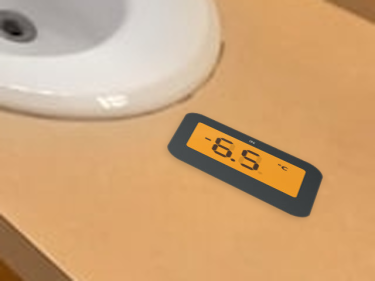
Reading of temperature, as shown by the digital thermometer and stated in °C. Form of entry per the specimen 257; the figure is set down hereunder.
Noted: -6.5
